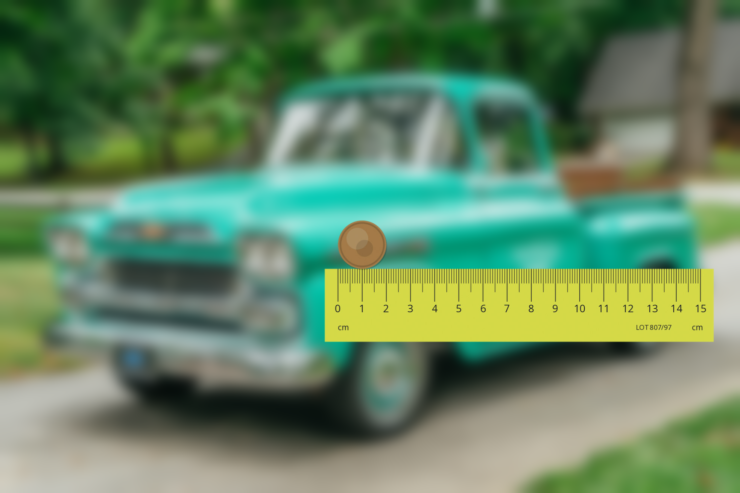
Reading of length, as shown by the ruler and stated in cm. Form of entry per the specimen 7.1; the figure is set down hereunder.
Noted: 2
